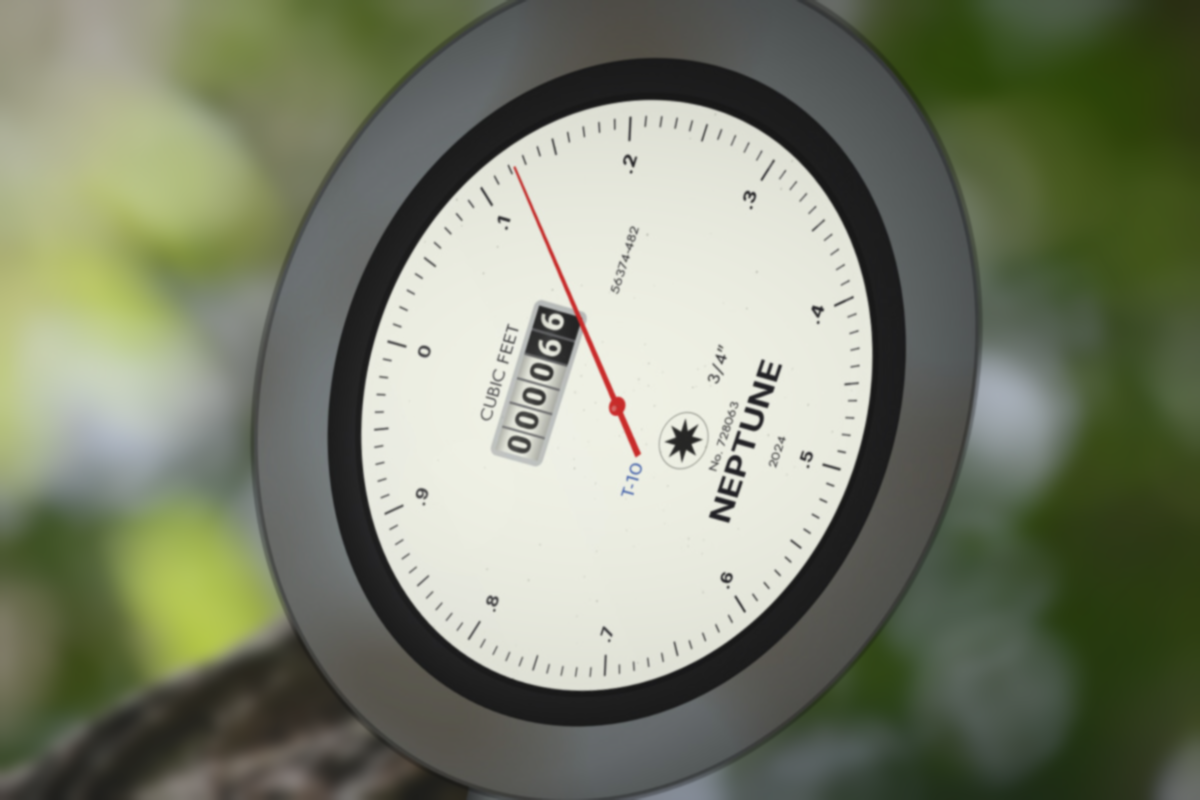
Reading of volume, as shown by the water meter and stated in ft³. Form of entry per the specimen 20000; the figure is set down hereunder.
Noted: 66.12
